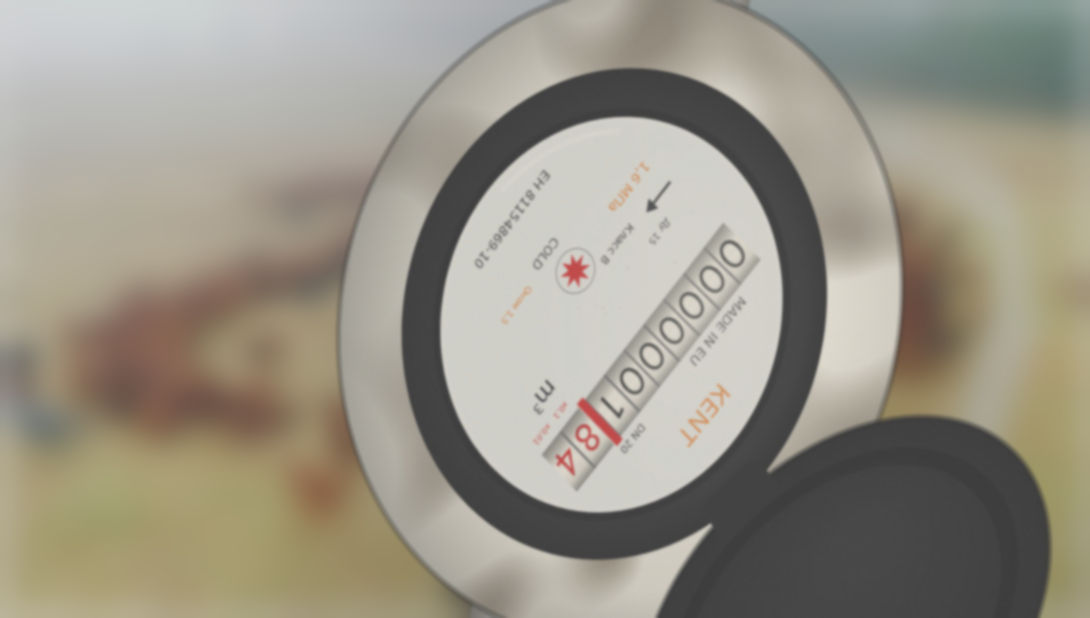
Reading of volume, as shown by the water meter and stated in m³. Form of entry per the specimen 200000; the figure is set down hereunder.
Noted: 1.84
